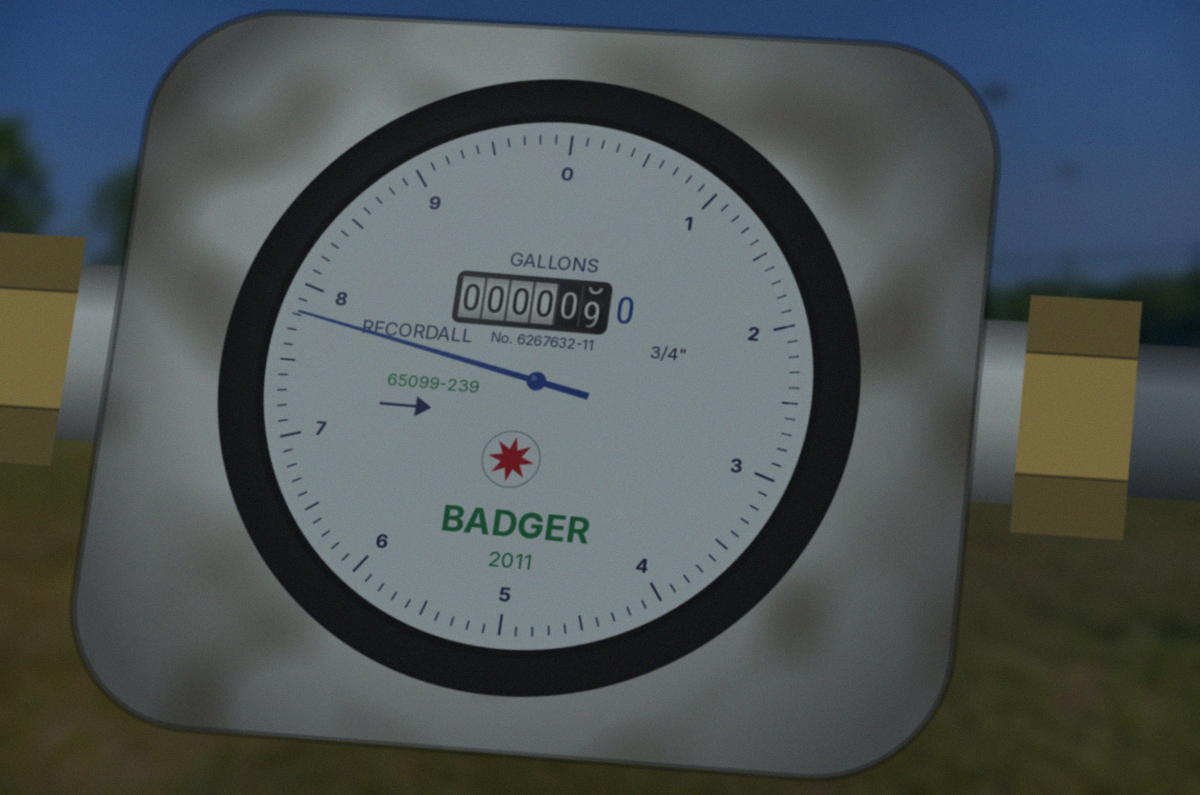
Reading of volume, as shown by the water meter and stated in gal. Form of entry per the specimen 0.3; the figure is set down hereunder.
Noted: 87.8
